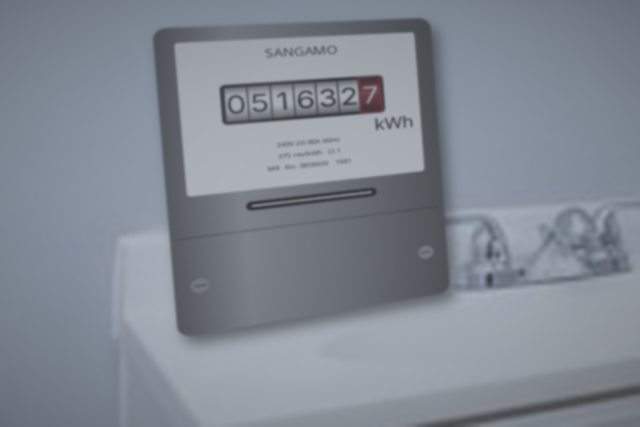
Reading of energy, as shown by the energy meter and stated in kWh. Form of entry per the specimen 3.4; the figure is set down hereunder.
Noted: 51632.7
